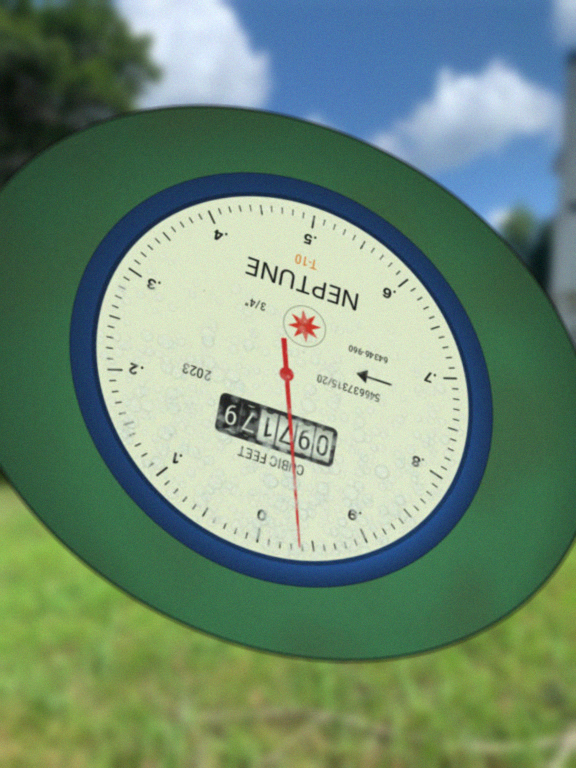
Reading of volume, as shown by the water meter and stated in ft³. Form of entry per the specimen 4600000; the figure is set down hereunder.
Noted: 97178.96
